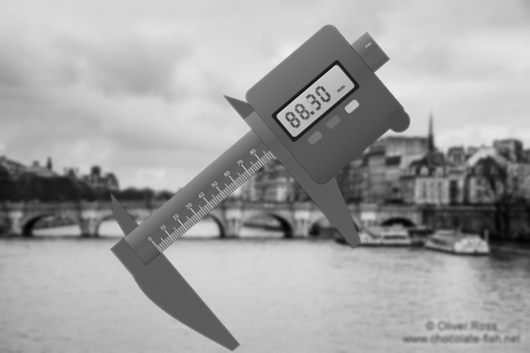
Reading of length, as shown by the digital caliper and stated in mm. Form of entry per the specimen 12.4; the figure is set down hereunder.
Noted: 88.30
